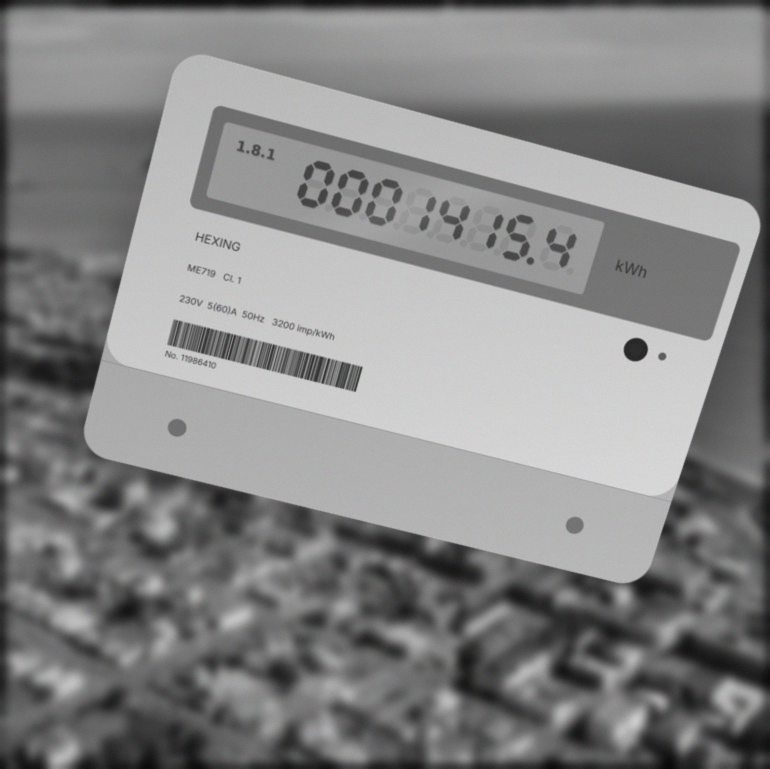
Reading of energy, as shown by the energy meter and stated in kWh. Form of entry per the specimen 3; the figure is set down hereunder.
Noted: 1415.4
